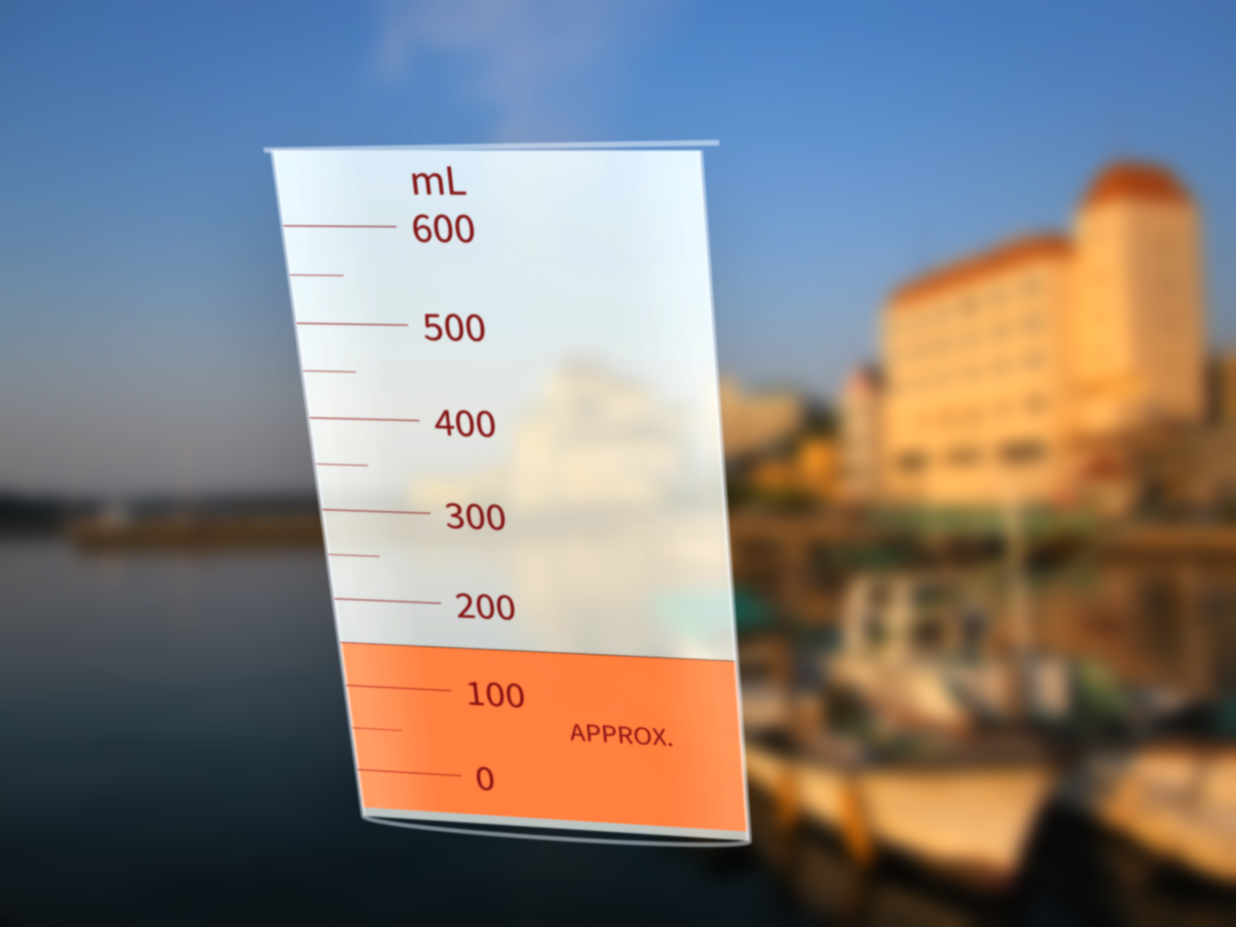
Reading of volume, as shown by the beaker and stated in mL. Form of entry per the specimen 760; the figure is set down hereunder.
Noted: 150
